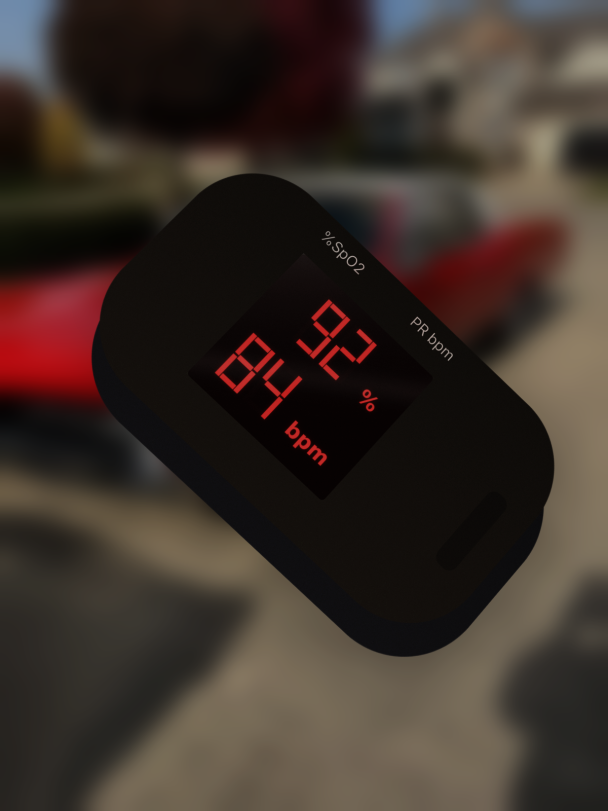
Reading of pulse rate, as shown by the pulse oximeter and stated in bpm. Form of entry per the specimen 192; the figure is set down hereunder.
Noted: 84
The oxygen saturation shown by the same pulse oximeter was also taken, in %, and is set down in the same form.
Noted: 92
